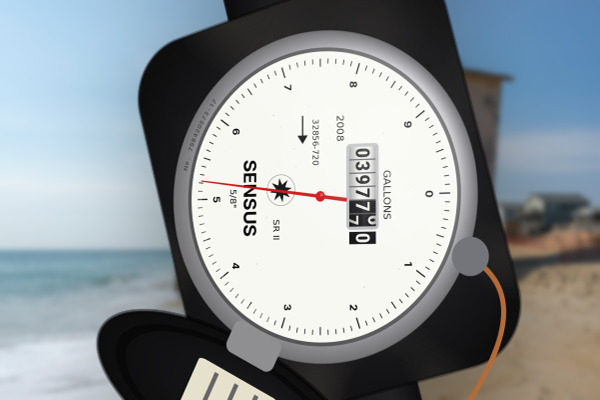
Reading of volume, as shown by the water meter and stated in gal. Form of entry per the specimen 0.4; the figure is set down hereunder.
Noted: 397765.2
